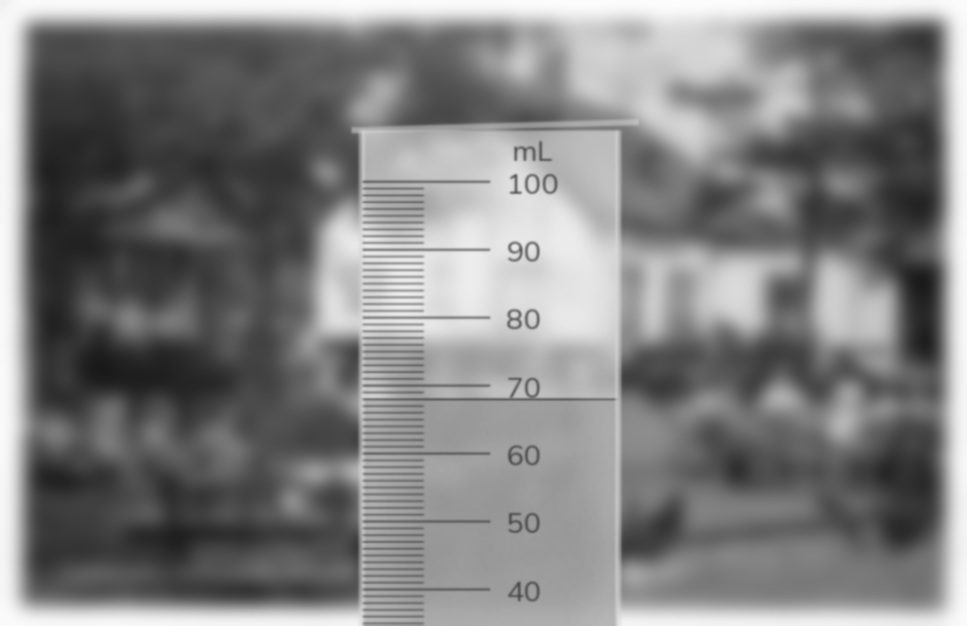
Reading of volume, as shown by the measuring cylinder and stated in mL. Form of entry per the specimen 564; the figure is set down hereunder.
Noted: 68
